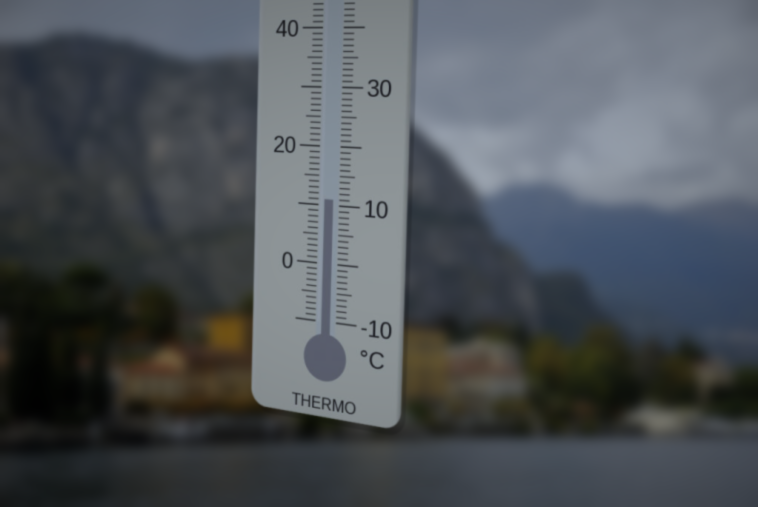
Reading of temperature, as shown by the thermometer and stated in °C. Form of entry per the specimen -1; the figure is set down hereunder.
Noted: 11
